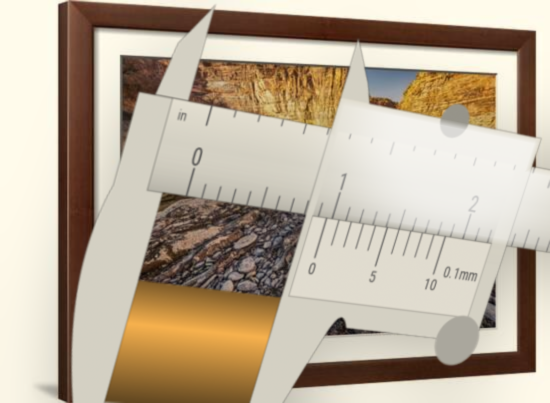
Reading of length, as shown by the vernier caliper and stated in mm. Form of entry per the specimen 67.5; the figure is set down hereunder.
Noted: 9.6
